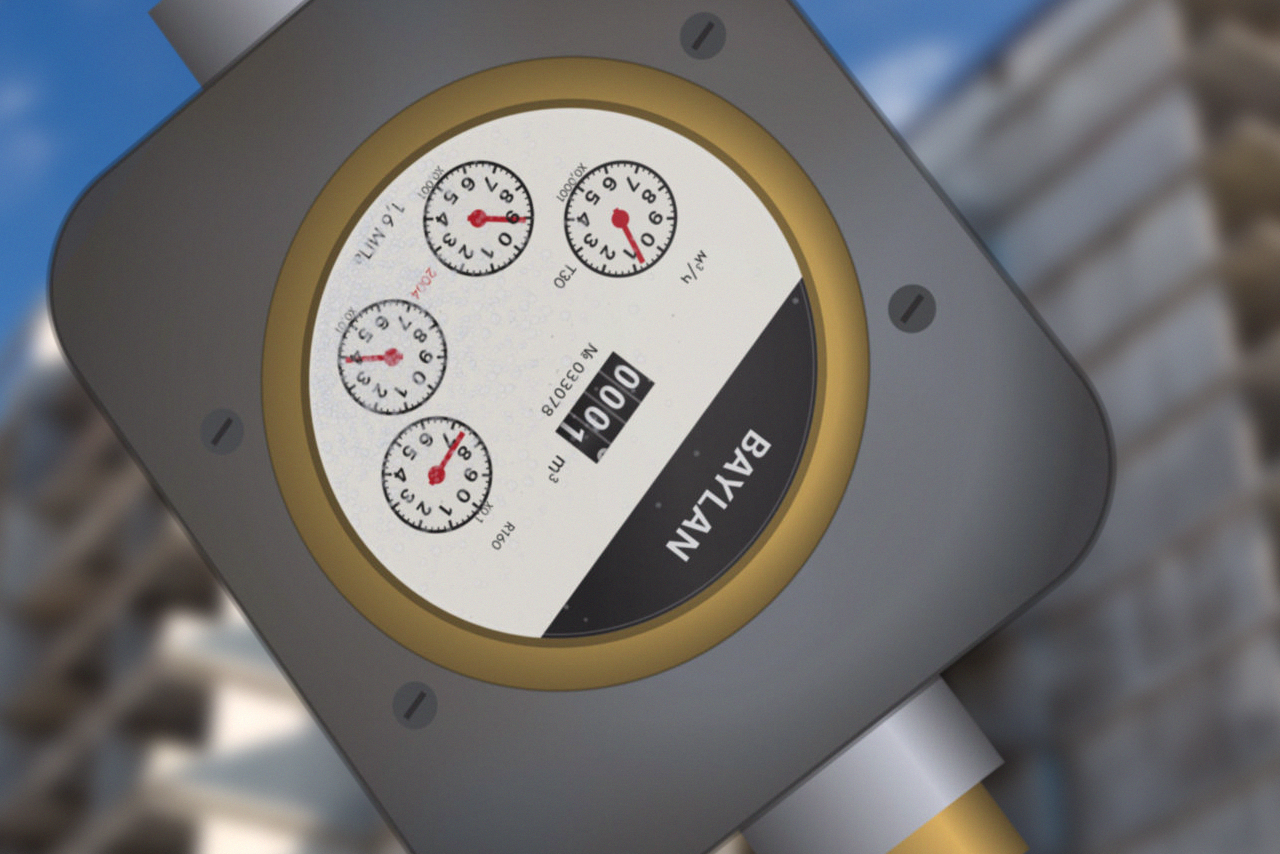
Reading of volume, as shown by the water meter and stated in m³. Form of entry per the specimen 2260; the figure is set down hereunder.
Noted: 0.7390
